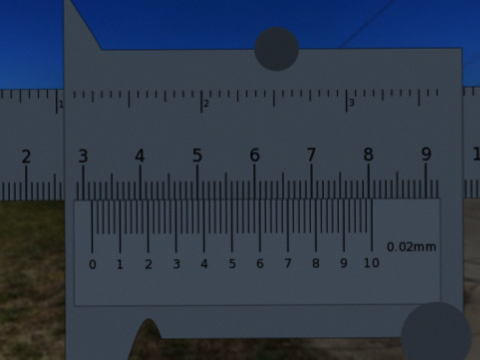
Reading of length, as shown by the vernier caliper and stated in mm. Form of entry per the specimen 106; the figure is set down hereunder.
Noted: 31.5
